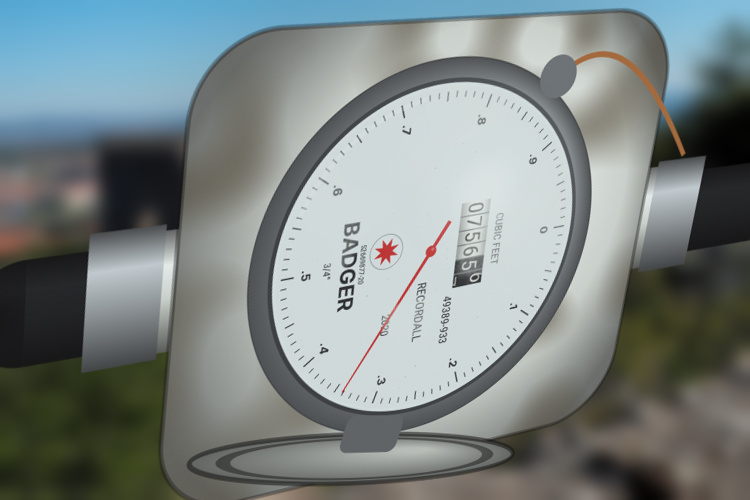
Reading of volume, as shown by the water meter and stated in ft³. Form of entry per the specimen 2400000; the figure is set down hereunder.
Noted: 75656.34
